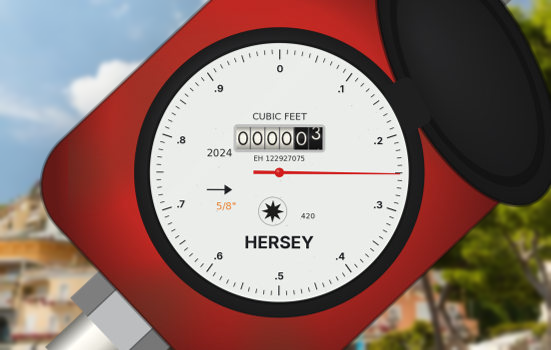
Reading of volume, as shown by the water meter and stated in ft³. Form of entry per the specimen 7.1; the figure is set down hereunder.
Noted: 3.25
